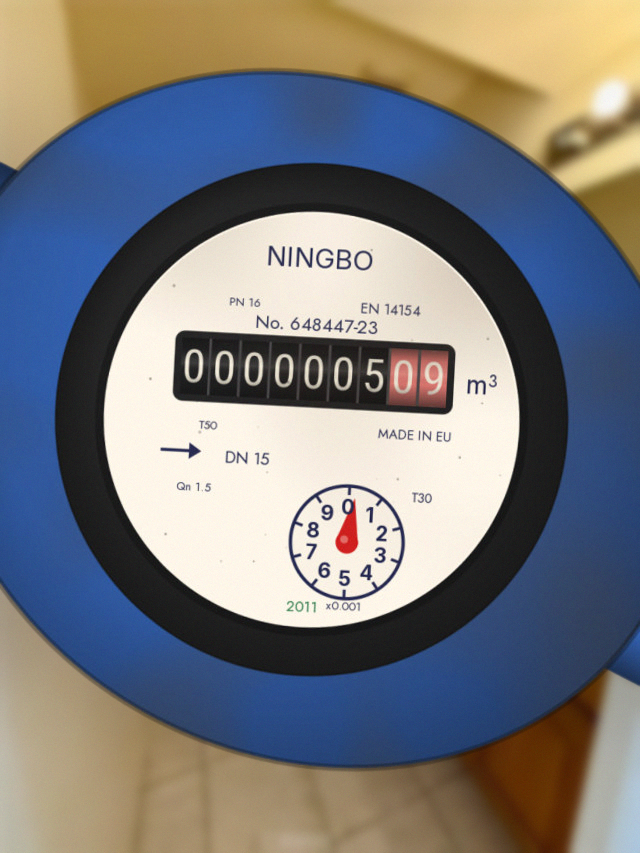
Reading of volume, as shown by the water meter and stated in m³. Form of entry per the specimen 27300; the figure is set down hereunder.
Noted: 5.090
